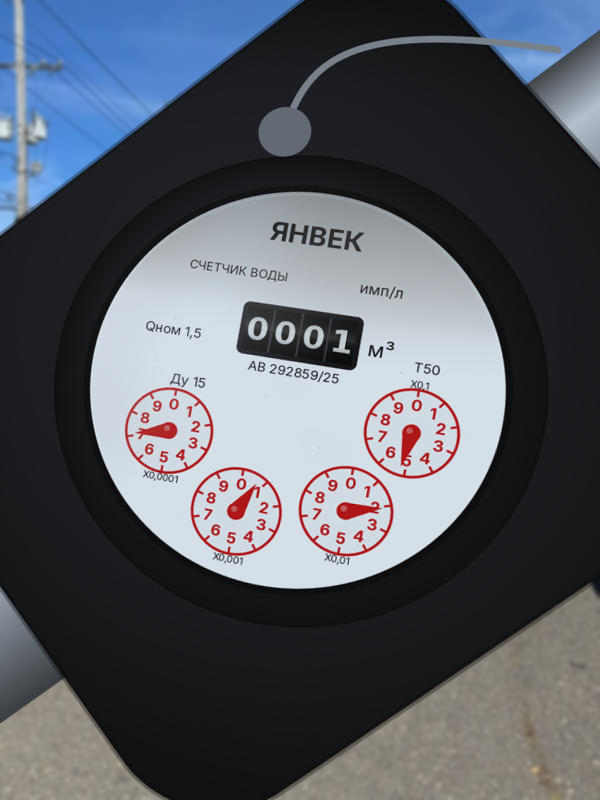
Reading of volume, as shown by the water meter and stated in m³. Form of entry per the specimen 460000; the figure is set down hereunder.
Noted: 1.5207
